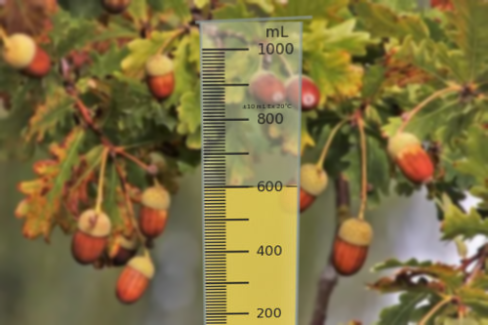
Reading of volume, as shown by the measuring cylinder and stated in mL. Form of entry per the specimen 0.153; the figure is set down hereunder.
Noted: 600
